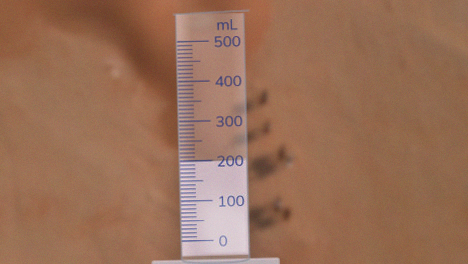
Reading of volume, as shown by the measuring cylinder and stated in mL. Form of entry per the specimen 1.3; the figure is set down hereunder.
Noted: 200
